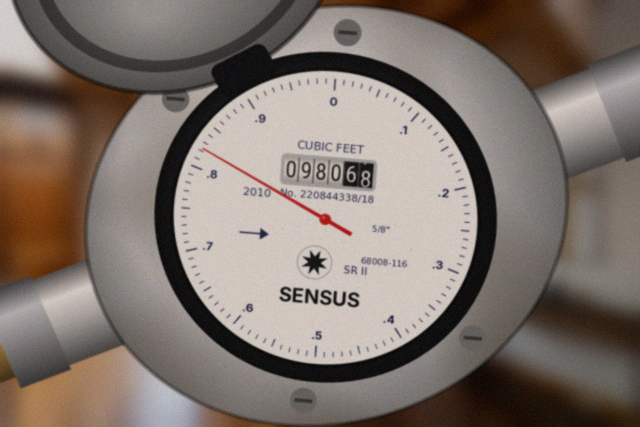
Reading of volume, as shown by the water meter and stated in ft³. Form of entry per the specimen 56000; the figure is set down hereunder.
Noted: 98067.82
